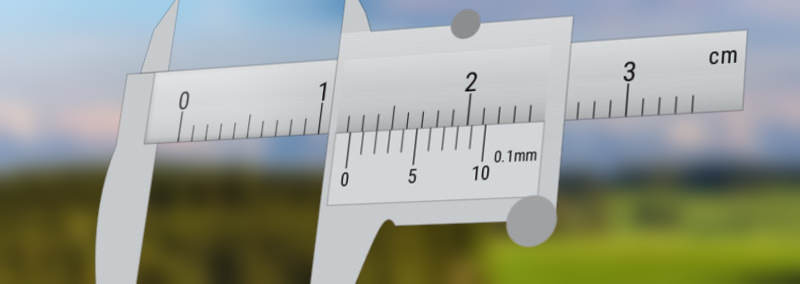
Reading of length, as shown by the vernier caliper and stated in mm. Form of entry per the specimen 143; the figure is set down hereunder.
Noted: 12.2
